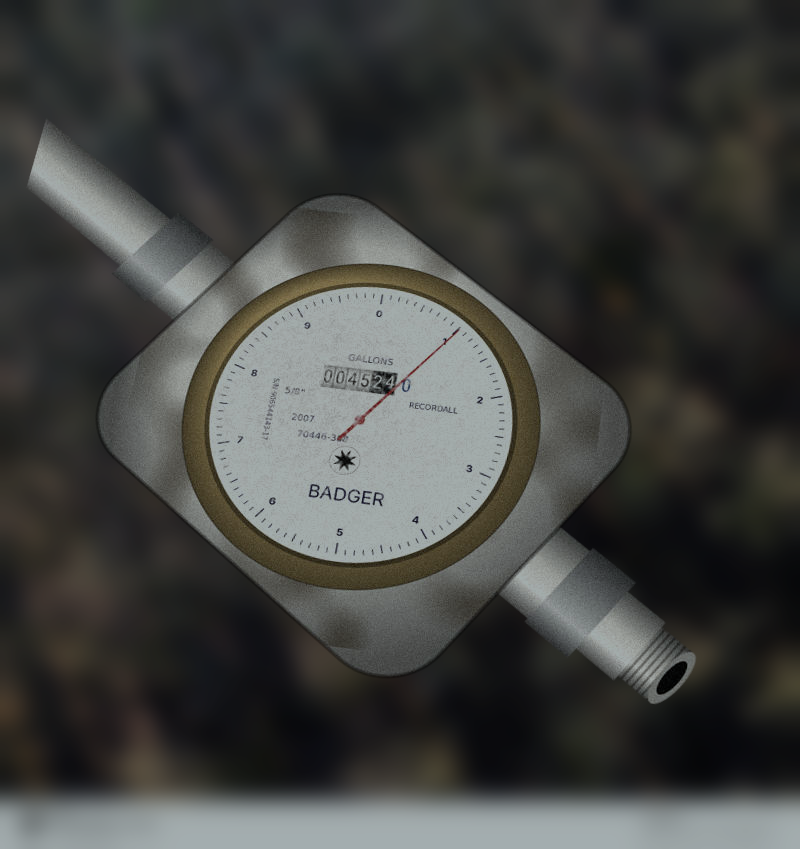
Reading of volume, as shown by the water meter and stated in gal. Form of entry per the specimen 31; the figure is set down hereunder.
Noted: 45241.0
